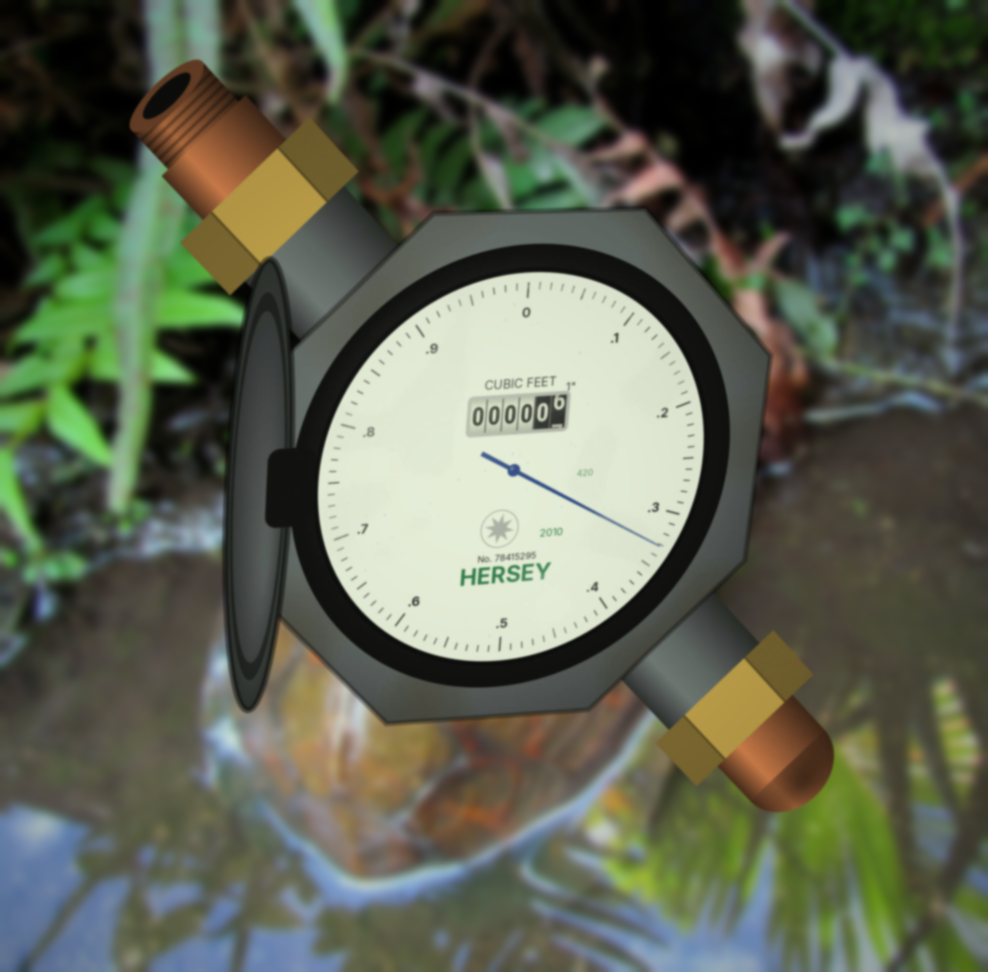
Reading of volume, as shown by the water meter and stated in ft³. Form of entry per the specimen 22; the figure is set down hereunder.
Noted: 6.33
